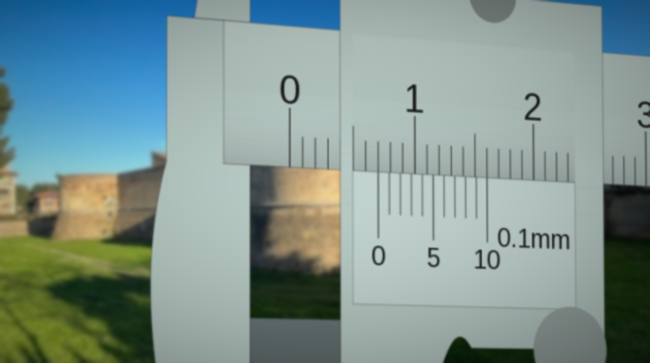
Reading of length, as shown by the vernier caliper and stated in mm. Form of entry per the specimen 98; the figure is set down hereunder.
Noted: 7.0
